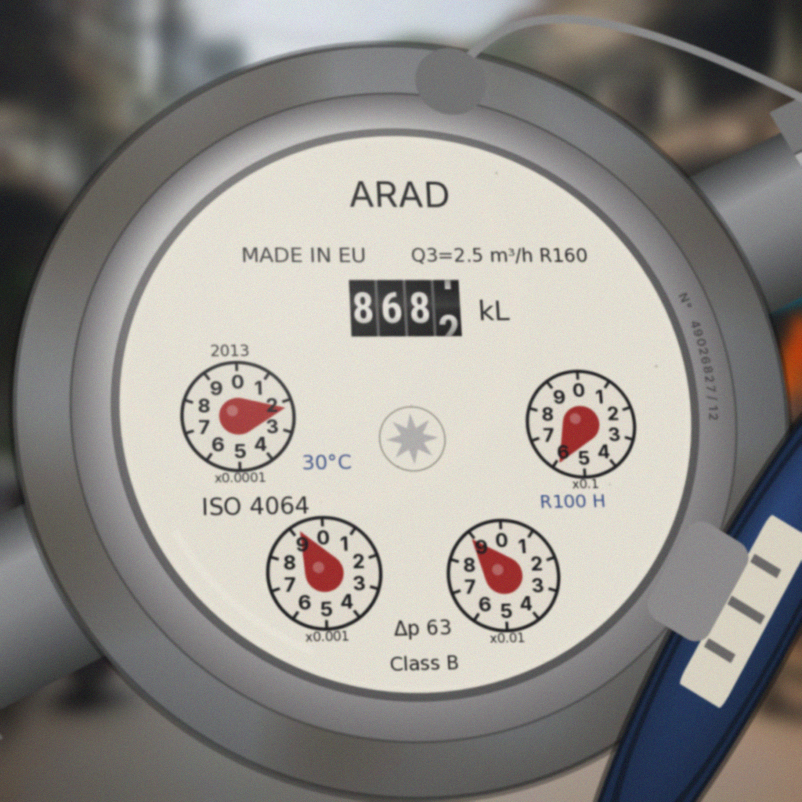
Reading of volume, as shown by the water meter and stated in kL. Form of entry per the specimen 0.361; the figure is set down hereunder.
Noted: 8681.5892
